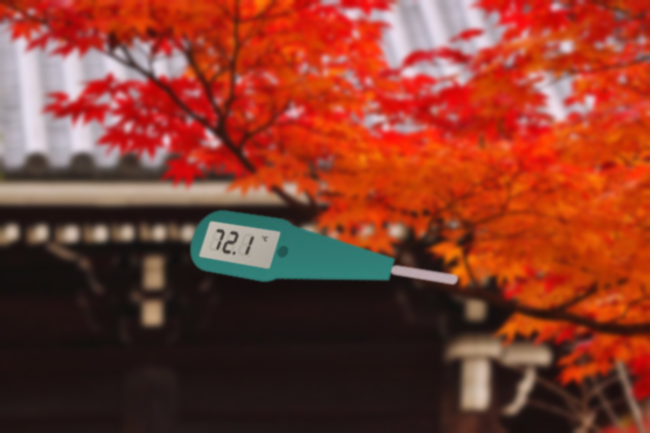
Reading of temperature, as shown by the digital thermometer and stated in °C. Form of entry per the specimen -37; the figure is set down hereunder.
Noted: 72.1
